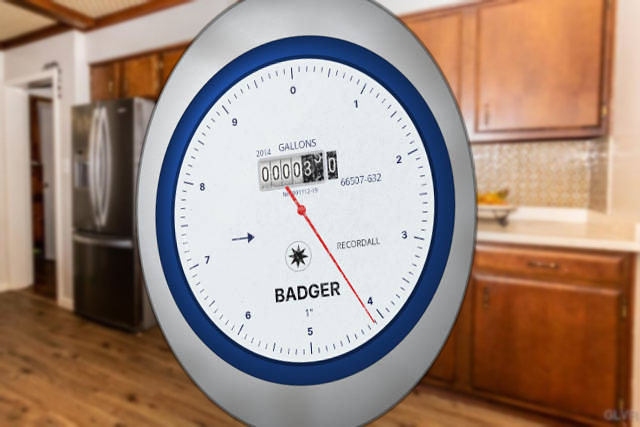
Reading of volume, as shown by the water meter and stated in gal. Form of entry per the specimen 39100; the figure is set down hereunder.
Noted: 354.1
